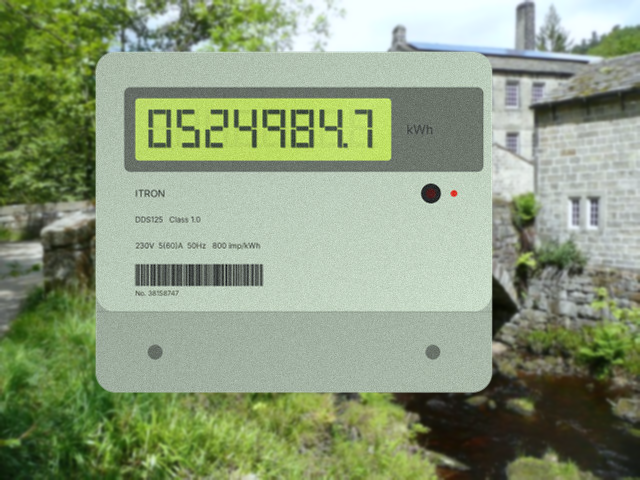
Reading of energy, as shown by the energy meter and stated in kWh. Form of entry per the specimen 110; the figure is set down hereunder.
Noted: 524984.7
